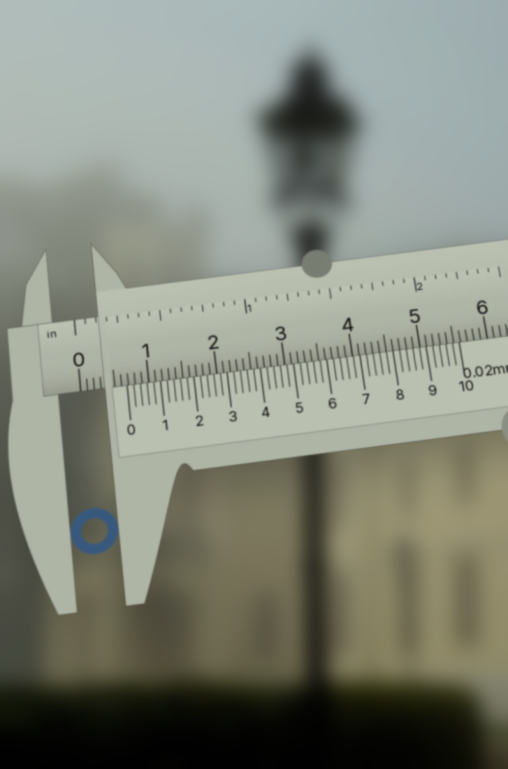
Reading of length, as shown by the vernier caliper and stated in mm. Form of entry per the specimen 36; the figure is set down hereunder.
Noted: 6.8
